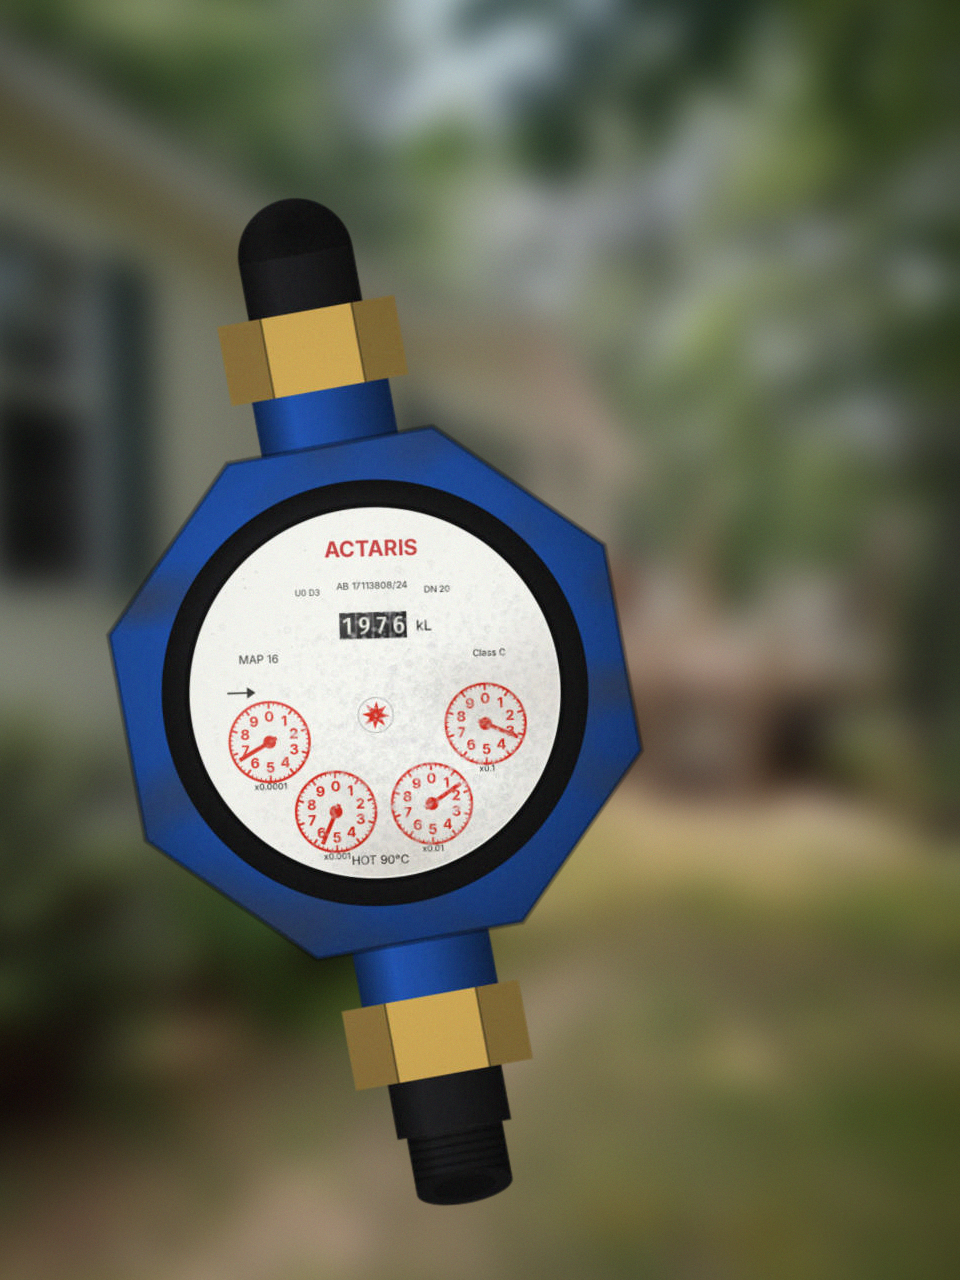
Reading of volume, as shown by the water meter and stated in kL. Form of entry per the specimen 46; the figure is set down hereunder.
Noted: 1976.3156
